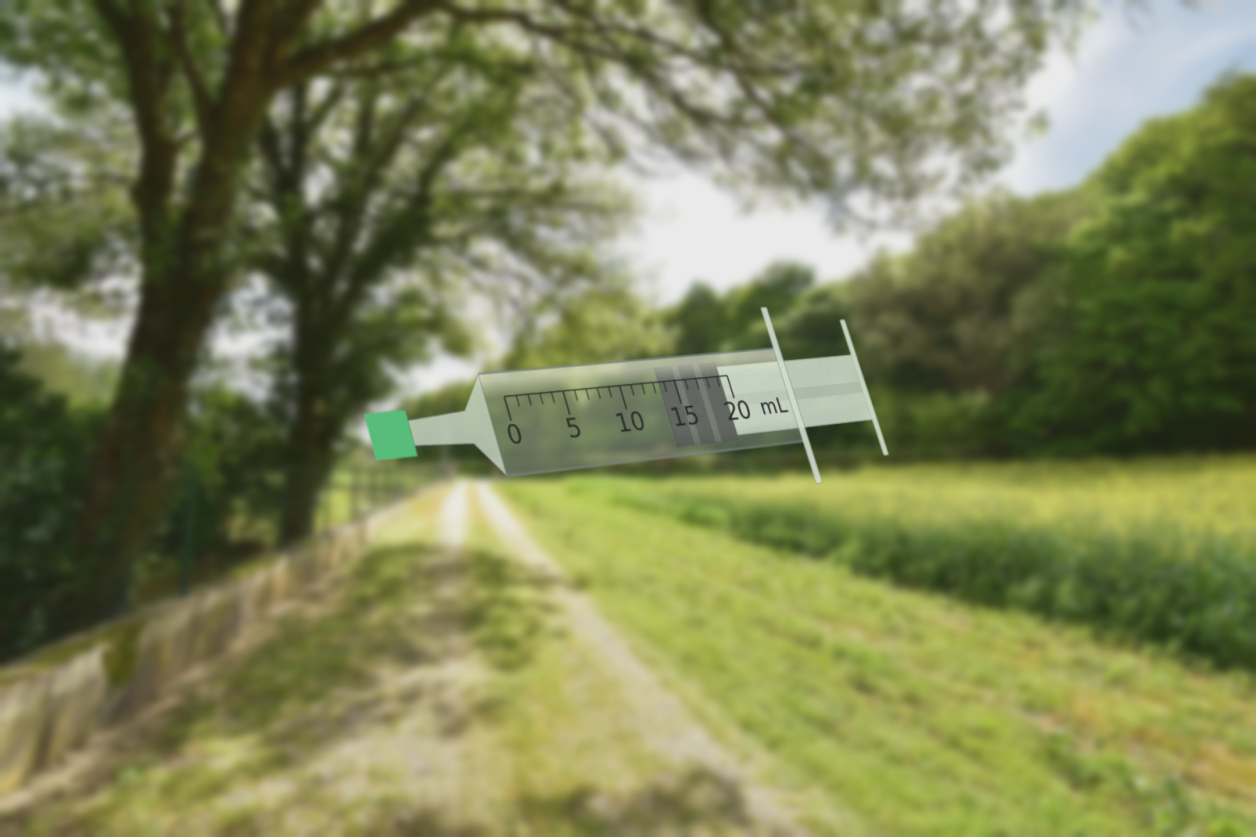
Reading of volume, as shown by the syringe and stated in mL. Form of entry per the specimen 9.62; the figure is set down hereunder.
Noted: 13.5
